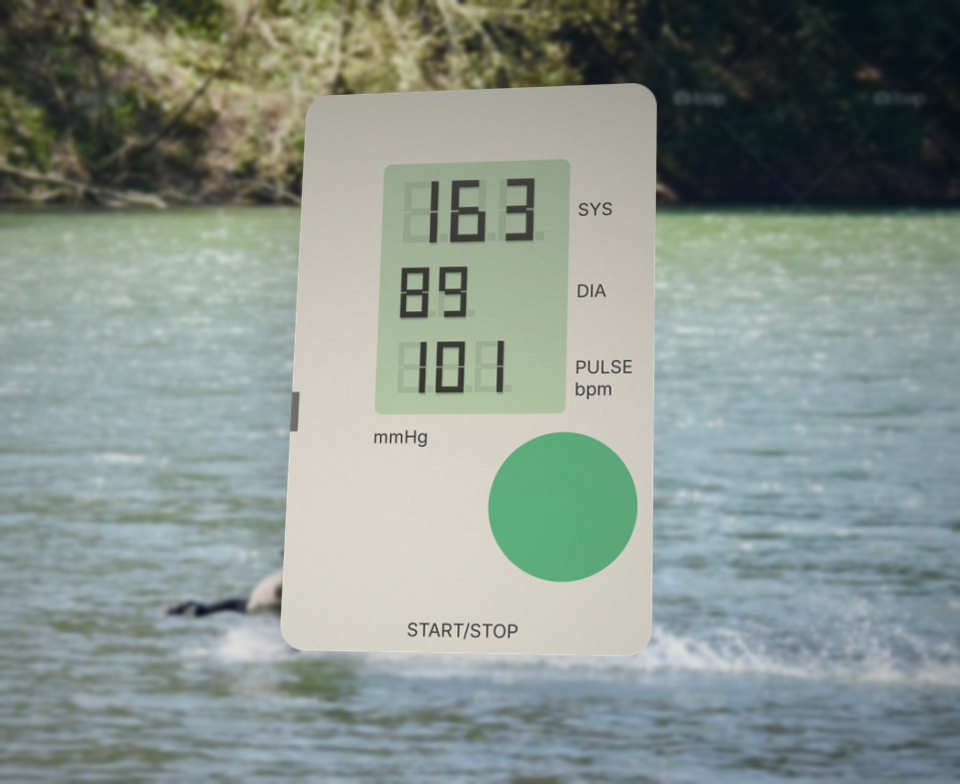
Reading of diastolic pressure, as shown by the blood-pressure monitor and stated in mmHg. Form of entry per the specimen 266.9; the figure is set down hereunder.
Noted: 89
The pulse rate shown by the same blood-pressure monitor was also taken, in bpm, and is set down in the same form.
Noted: 101
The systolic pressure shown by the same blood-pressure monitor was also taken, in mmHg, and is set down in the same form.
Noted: 163
